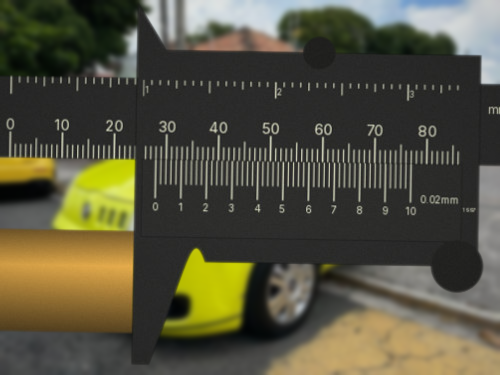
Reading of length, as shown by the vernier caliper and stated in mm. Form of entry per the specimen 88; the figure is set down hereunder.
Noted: 28.0
